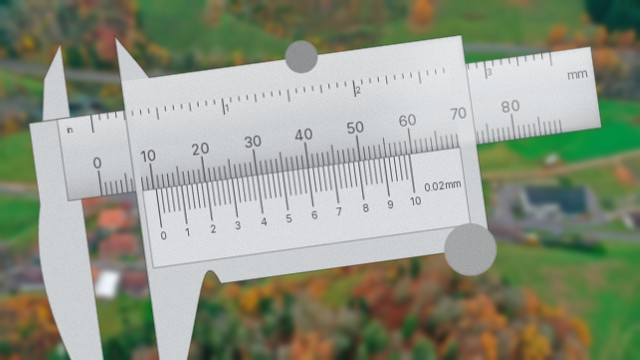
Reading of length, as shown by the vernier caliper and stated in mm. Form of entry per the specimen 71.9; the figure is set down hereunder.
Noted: 10.5
